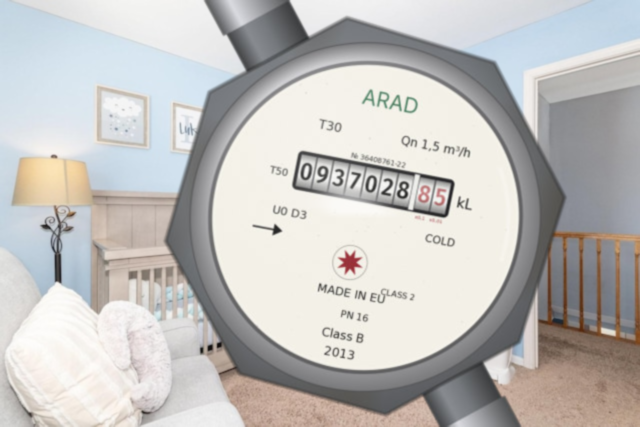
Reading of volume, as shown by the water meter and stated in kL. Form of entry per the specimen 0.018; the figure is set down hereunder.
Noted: 937028.85
